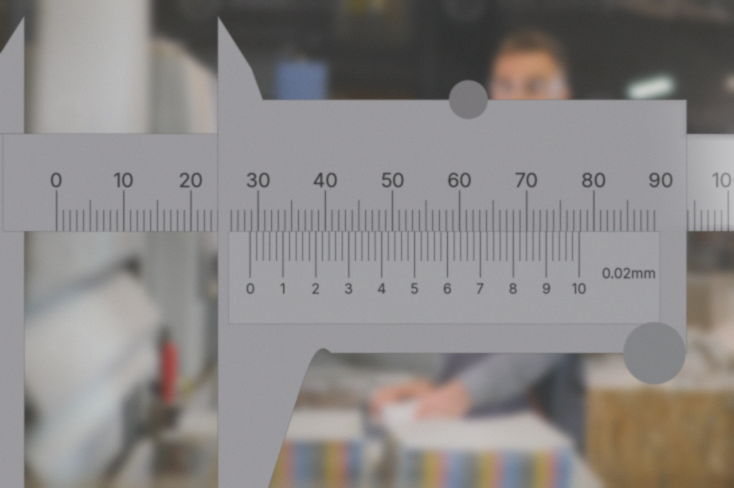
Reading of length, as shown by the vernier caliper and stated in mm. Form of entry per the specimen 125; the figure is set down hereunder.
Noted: 28.8
